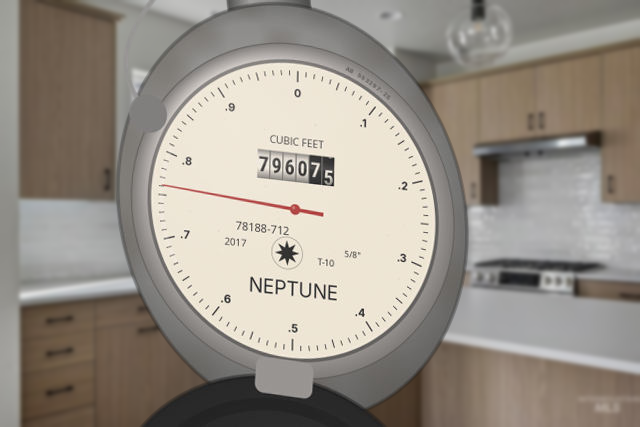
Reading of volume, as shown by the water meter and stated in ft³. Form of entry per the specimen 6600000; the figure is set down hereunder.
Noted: 796074.76
